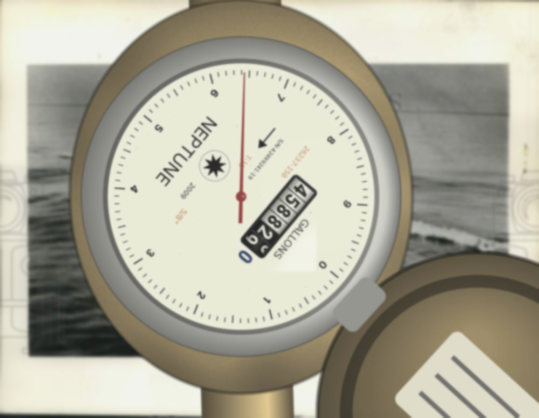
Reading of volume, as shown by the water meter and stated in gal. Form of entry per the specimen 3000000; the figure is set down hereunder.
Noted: 4588286.4
